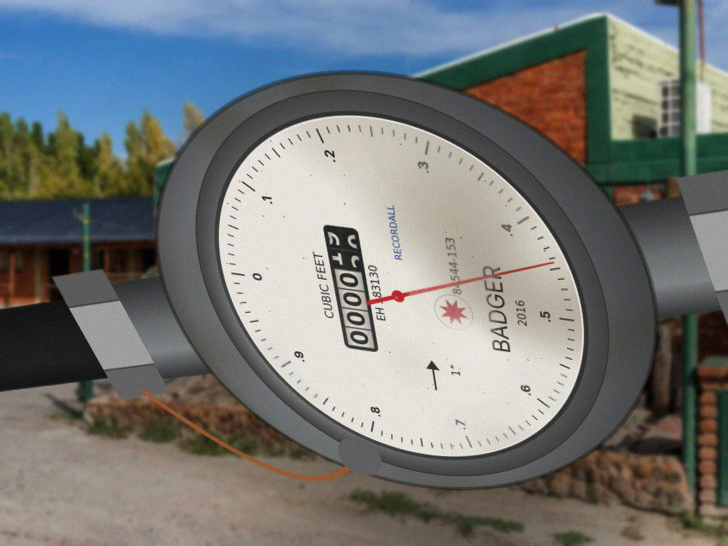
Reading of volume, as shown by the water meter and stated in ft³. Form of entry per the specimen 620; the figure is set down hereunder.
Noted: 19.44
